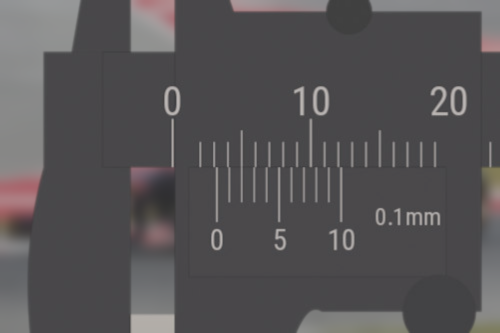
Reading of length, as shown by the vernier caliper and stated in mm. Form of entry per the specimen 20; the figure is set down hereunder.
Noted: 3.2
